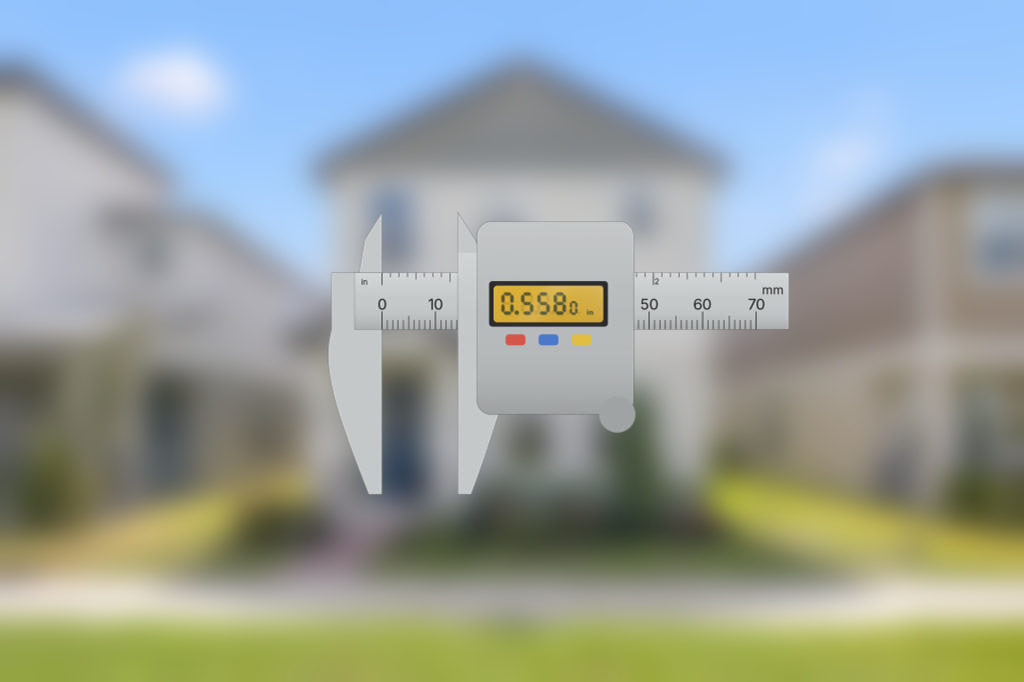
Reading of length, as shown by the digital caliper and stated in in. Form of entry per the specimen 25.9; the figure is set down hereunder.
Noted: 0.5580
